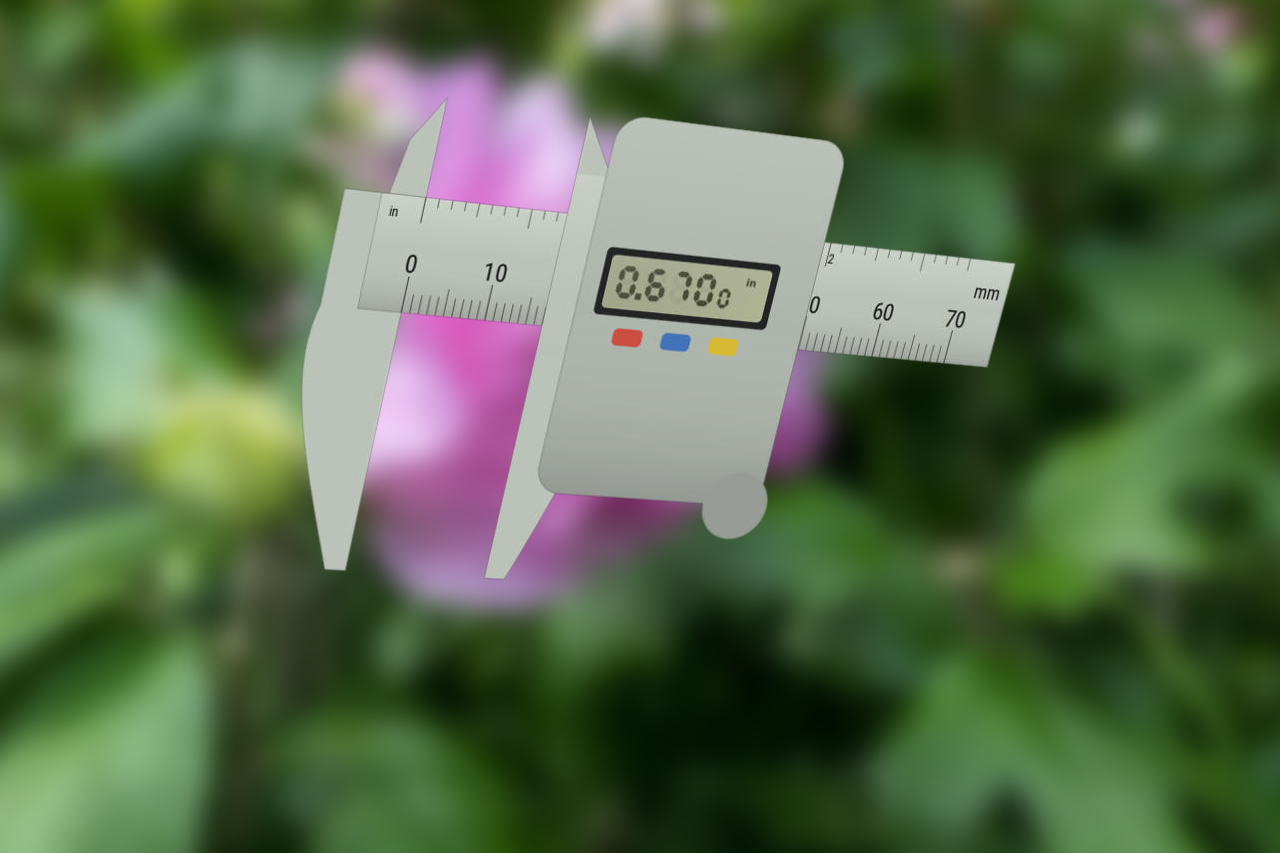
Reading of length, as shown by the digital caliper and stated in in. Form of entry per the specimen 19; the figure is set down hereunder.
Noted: 0.6700
